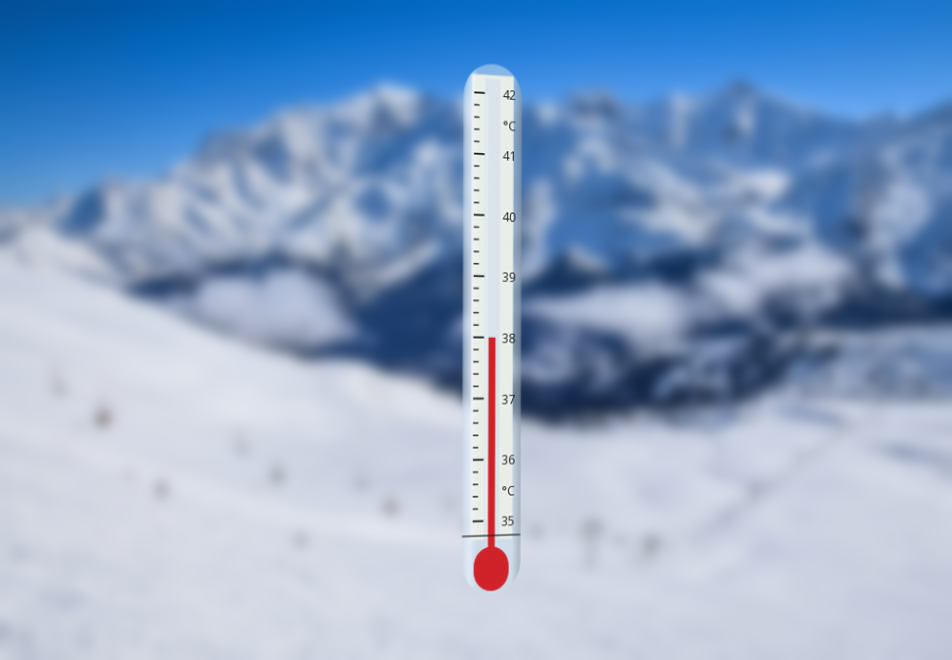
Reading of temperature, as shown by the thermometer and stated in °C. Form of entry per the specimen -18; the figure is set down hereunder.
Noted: 38
